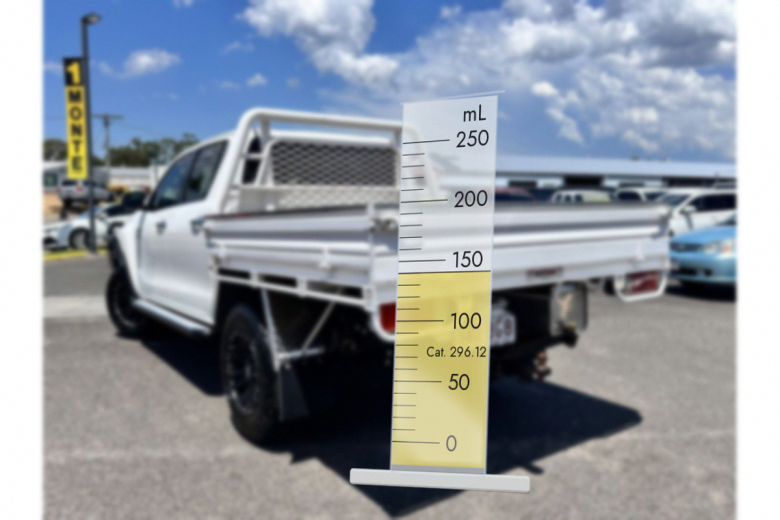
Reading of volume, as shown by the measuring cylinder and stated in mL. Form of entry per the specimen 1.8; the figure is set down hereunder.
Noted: 140
